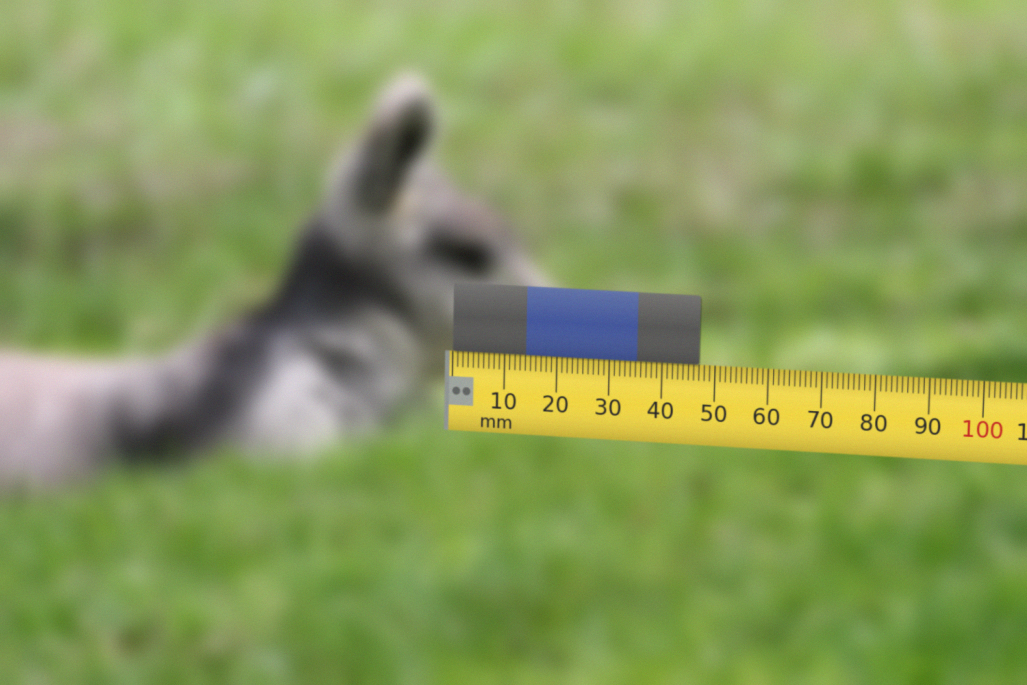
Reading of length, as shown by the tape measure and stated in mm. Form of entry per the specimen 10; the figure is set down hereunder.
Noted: 47
